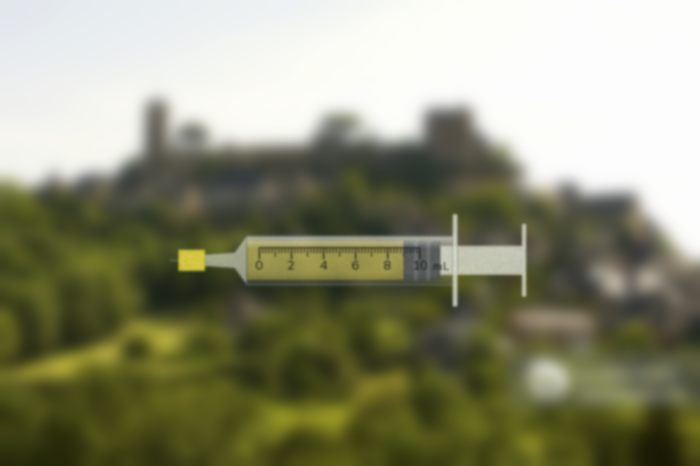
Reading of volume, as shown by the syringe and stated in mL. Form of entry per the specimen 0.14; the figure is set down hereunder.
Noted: 9
